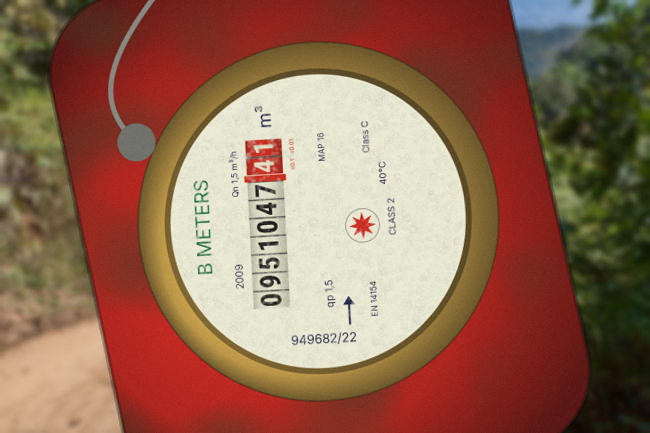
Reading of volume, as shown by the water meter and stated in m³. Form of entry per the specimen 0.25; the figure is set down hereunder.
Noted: 951047.41
